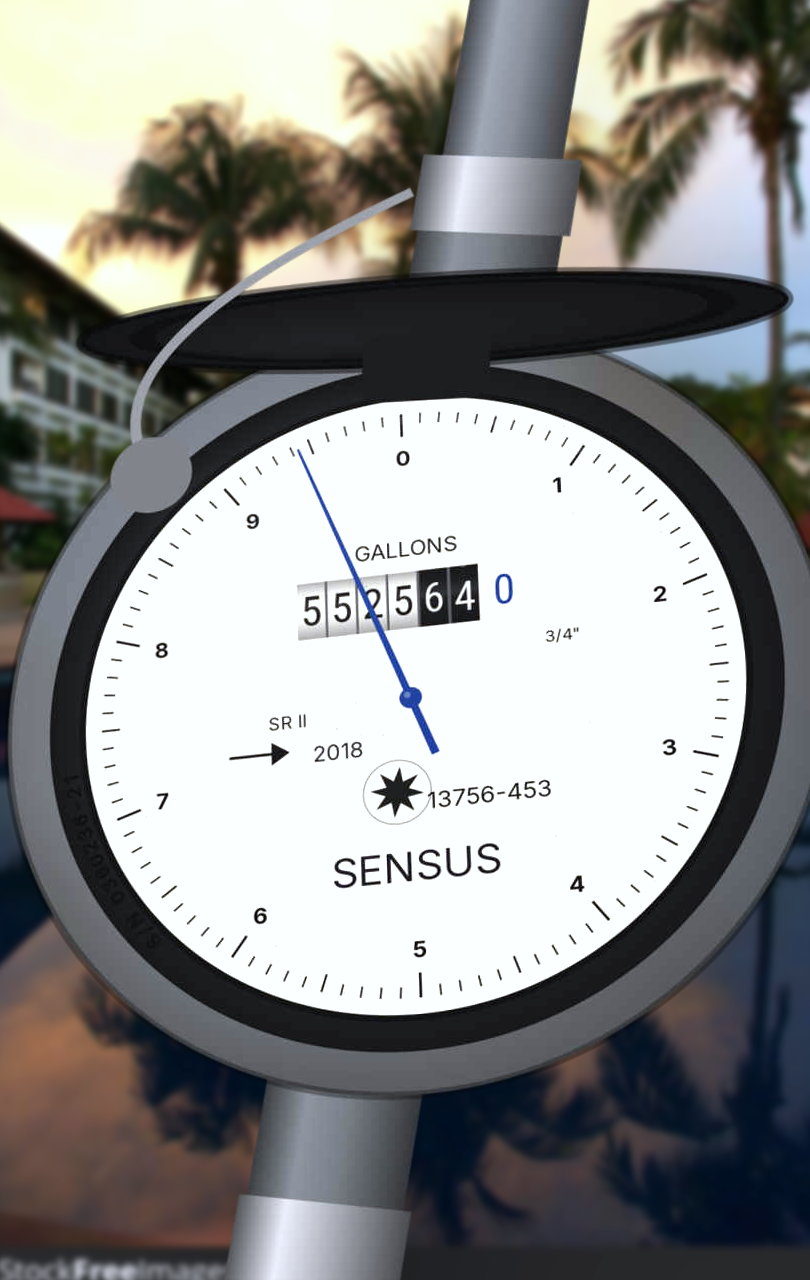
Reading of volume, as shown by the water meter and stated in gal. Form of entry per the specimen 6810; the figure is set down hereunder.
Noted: 5525639.4
